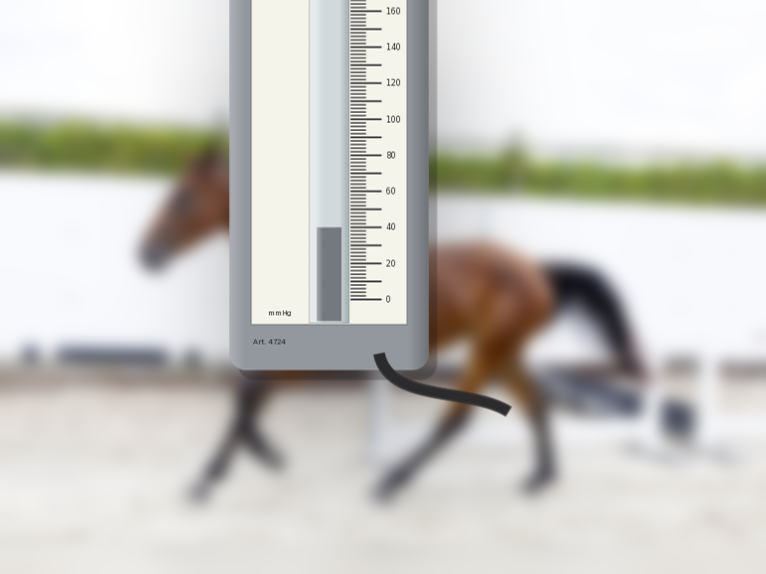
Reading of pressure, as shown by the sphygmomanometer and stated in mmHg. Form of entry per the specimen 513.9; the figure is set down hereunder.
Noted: 40
